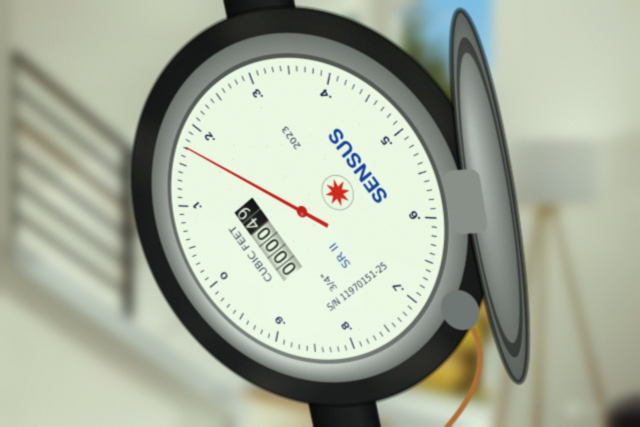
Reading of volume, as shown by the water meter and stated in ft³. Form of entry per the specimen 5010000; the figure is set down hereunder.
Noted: 49.17
